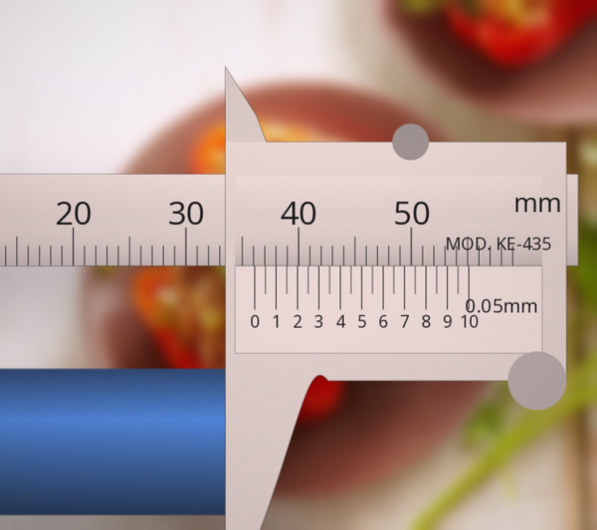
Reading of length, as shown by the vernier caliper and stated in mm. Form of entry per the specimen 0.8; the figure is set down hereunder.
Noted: 36.1
